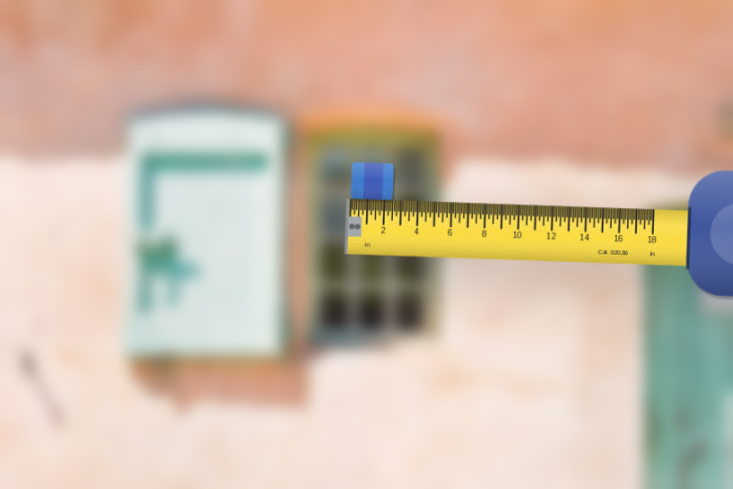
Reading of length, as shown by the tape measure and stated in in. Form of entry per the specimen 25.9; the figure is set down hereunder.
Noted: 2.5
